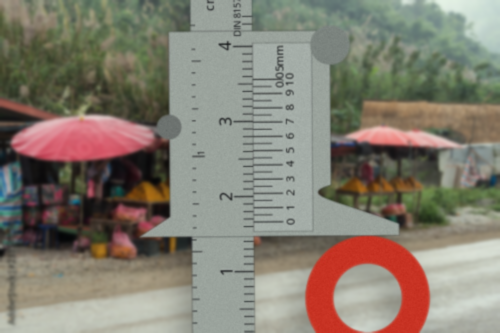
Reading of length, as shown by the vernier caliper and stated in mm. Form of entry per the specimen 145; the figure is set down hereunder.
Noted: 16.6
